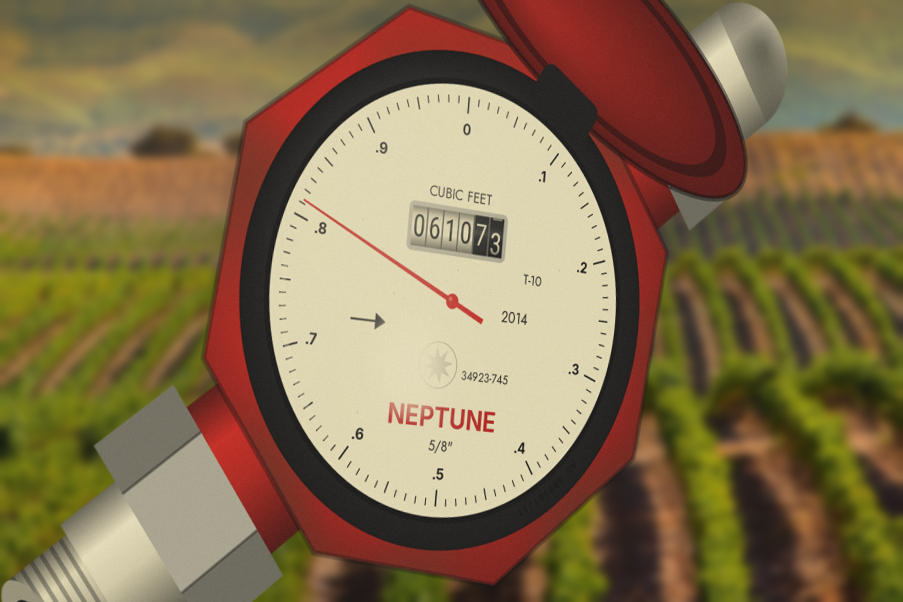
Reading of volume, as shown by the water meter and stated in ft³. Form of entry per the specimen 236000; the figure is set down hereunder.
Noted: 61072.81
